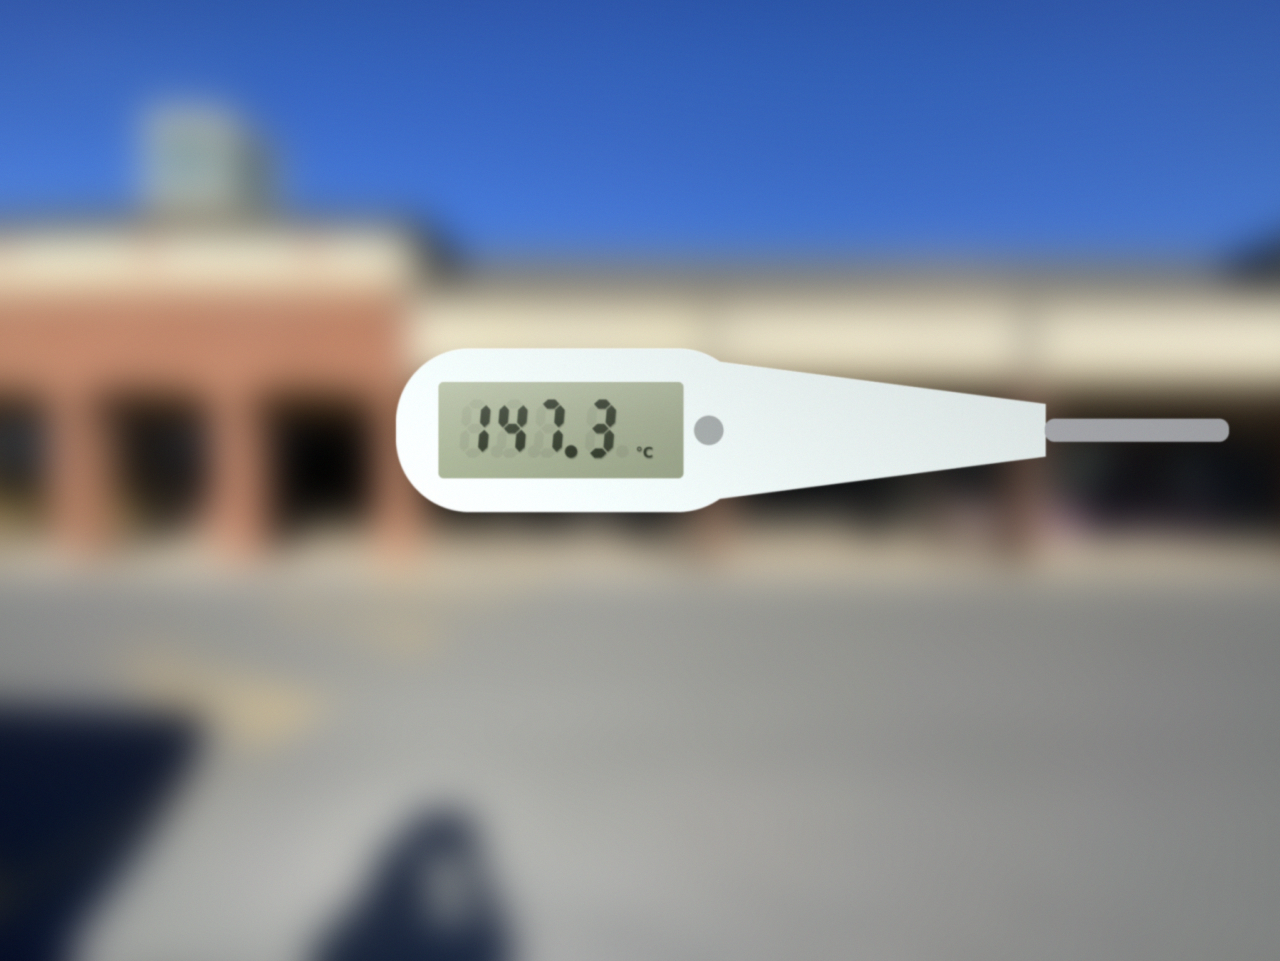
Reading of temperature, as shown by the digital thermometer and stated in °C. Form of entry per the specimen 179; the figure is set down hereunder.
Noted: 147.3
